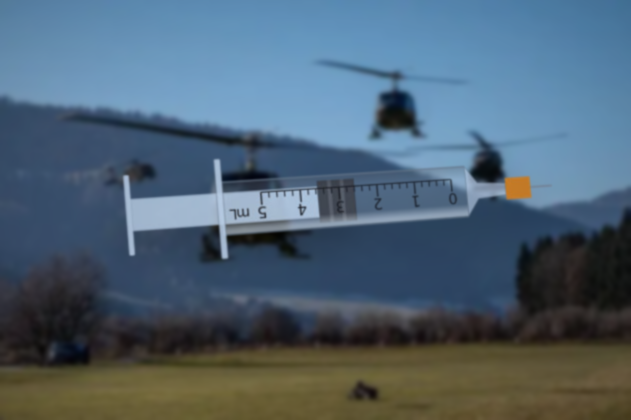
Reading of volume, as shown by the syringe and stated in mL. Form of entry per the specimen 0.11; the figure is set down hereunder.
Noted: 2.6
